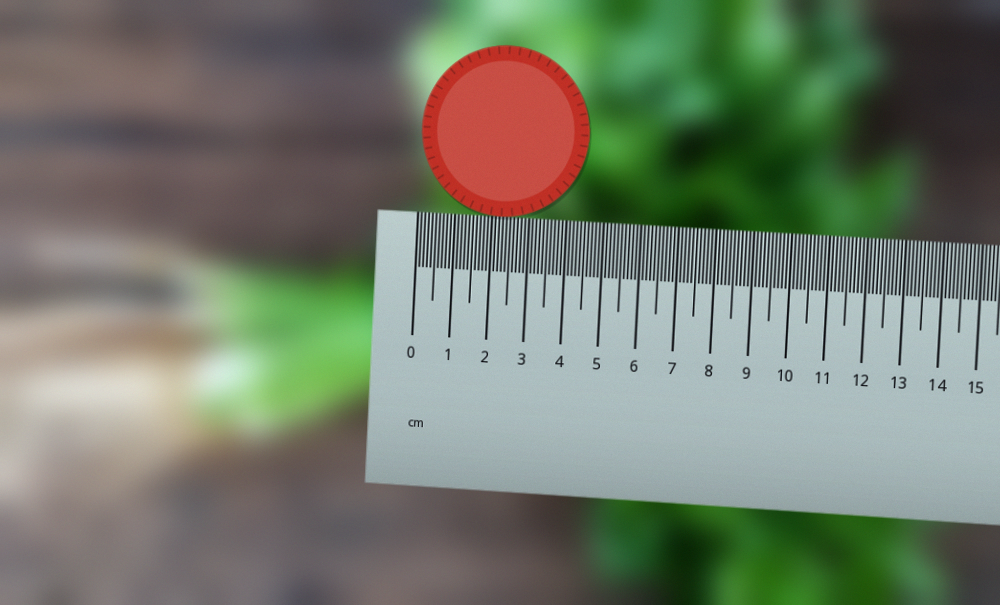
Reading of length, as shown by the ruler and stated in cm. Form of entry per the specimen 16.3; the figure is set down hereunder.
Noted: 4.5
